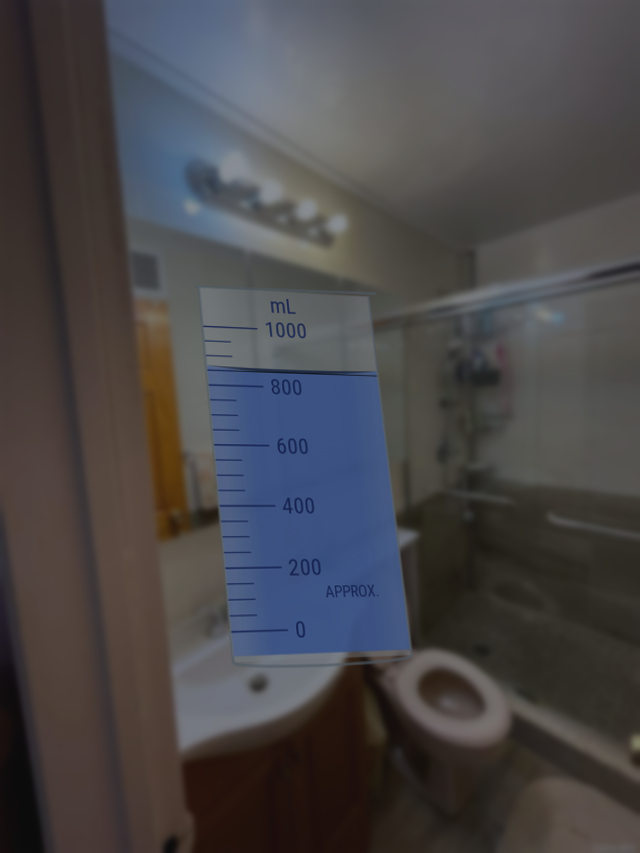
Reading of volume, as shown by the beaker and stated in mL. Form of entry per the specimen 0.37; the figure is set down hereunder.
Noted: 850
